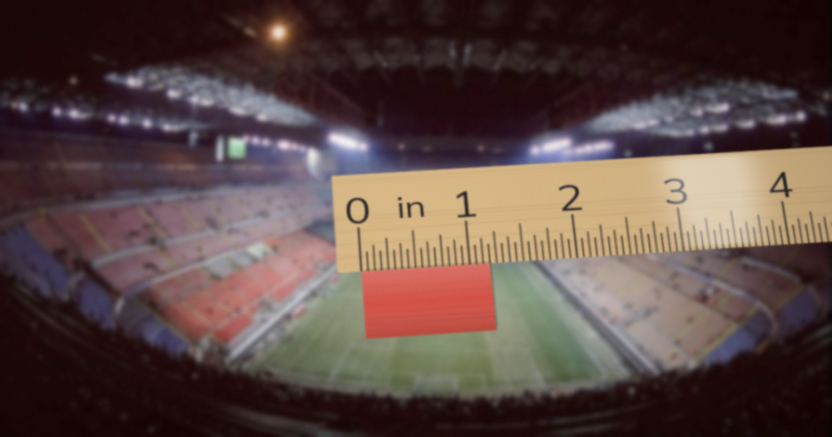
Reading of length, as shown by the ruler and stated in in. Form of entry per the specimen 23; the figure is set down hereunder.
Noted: 1.1875
